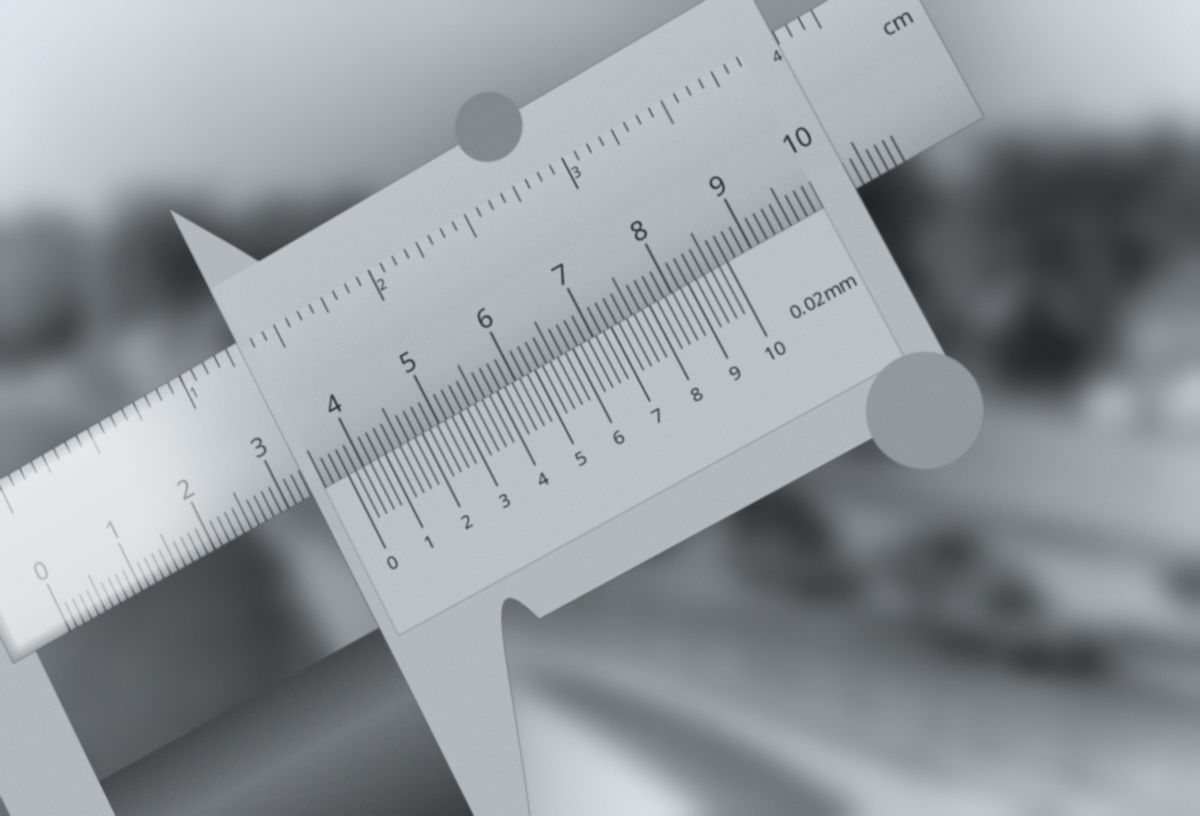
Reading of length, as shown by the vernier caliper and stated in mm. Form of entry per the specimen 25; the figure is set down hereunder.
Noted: 38.0
